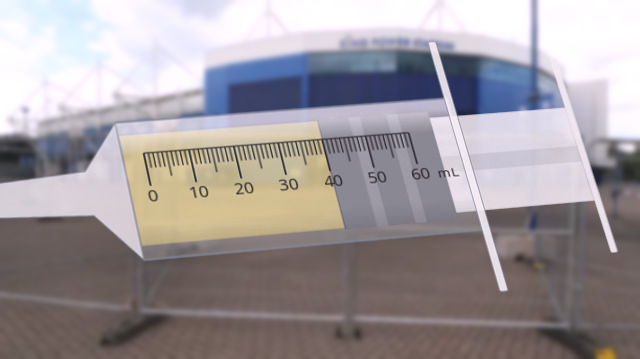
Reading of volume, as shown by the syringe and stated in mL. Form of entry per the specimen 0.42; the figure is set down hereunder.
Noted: 40
